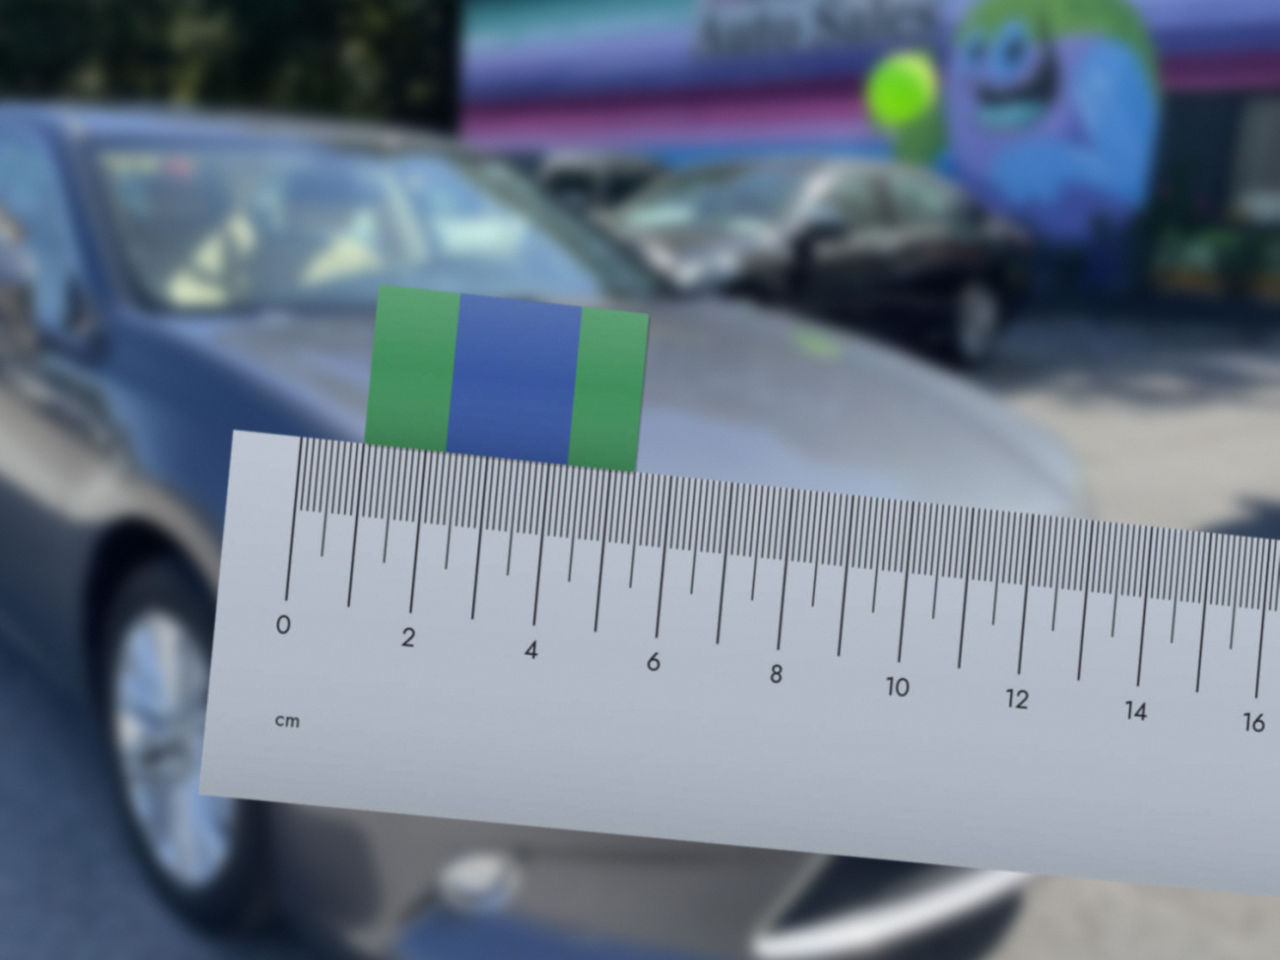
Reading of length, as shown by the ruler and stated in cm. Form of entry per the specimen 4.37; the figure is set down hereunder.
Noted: 4.4
